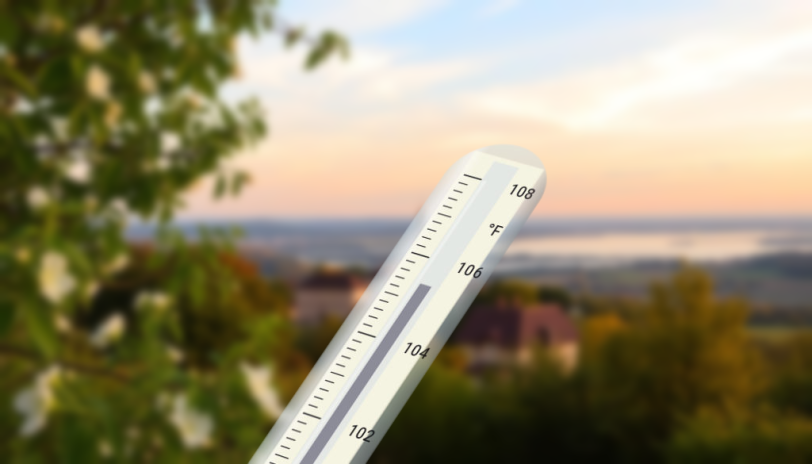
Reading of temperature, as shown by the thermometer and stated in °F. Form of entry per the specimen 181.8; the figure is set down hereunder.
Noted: 105.4
